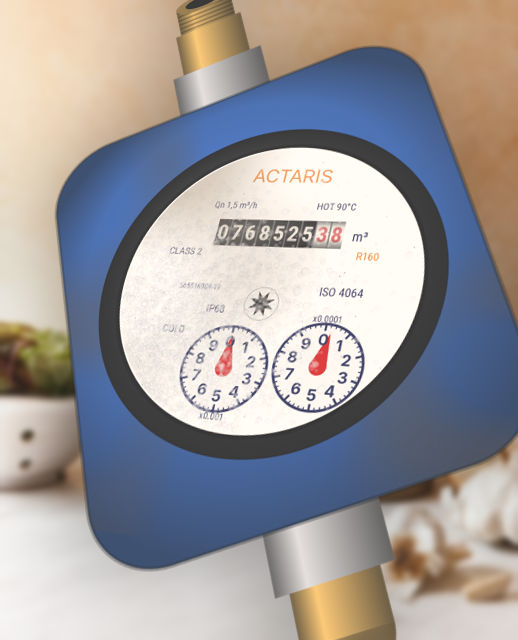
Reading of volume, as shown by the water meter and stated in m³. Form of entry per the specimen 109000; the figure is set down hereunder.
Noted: 768525.3800
